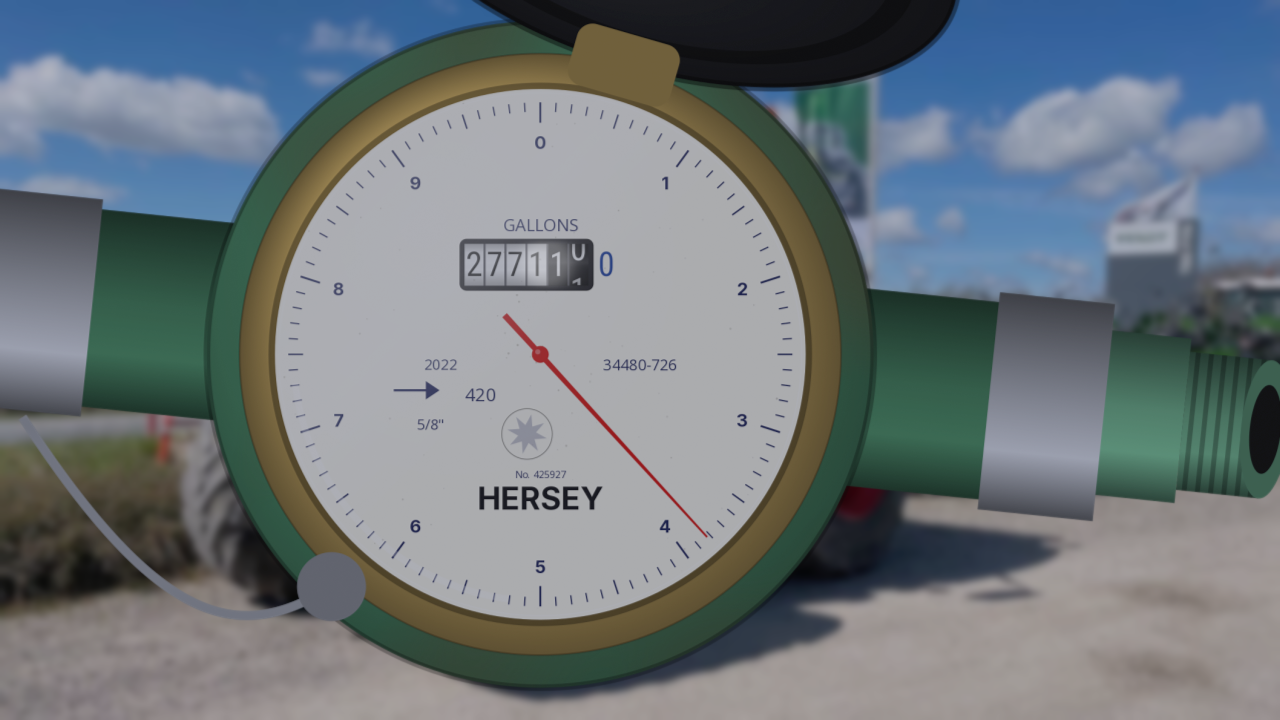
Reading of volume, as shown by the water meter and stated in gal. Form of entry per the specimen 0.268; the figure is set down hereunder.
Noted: 2771103.8
